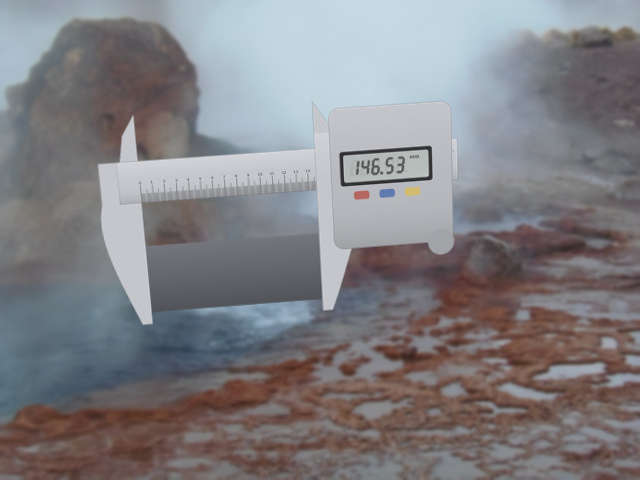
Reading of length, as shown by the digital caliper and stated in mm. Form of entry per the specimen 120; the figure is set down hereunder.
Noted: 146.53
